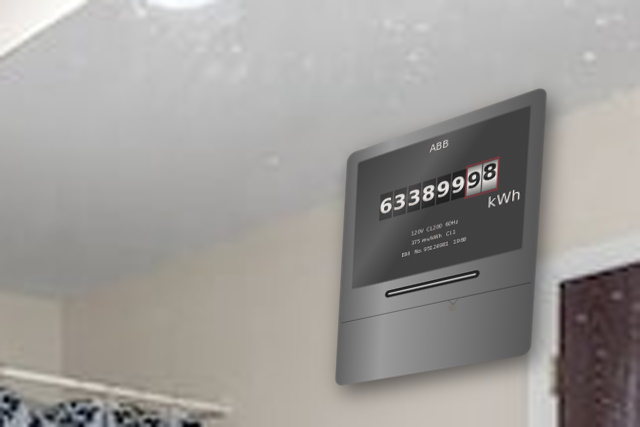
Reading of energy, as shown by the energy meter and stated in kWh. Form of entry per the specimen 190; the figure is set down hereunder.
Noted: 633899.98
